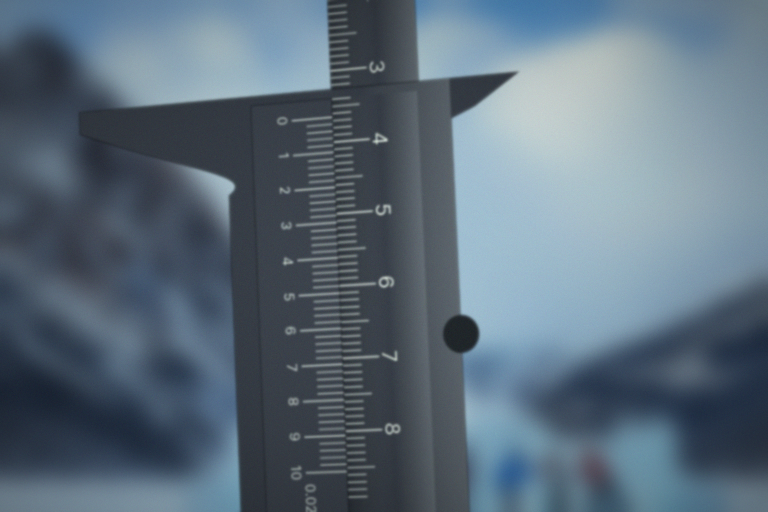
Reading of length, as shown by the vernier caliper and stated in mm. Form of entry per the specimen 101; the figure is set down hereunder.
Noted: 36.5
